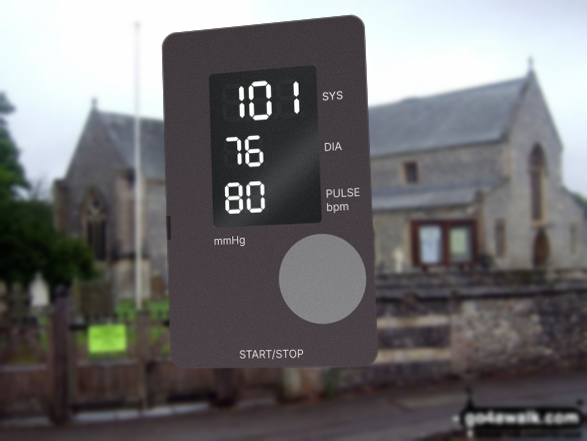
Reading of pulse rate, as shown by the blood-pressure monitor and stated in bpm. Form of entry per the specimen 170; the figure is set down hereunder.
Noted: 80
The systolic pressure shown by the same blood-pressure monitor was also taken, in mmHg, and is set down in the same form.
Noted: 101
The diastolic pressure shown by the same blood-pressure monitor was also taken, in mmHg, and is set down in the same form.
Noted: 76
